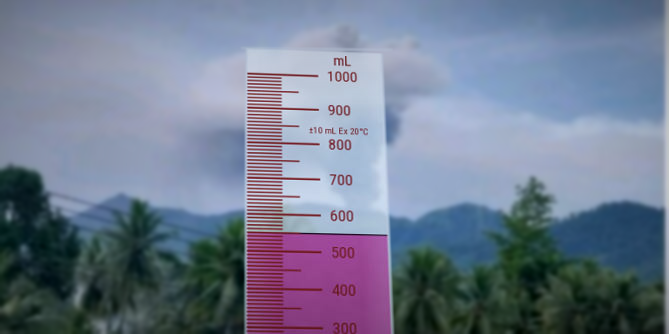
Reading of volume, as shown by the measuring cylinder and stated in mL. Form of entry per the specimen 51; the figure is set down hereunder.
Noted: 550
